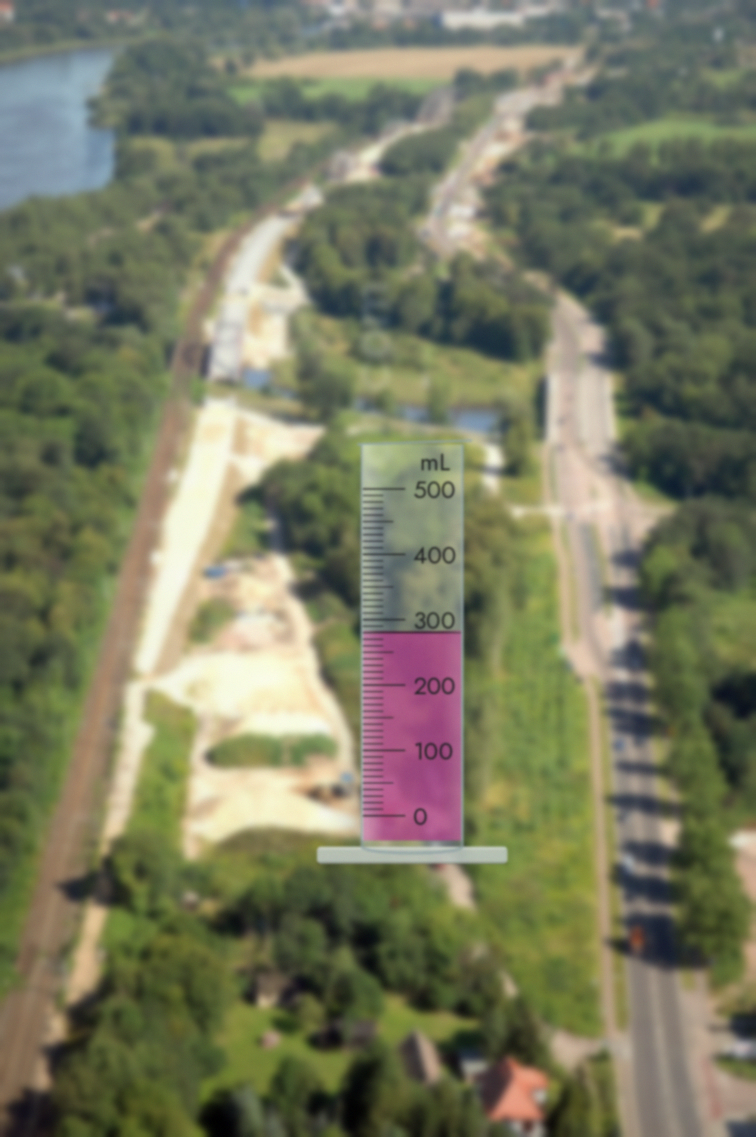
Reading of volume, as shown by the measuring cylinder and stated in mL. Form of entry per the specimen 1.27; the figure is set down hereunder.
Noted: 280
